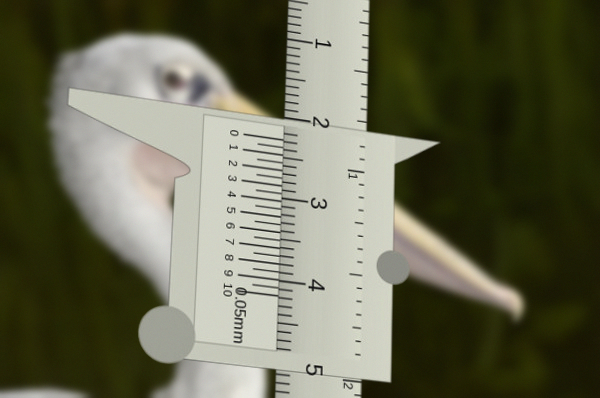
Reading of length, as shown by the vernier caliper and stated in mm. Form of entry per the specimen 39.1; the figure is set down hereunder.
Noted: 22.8
